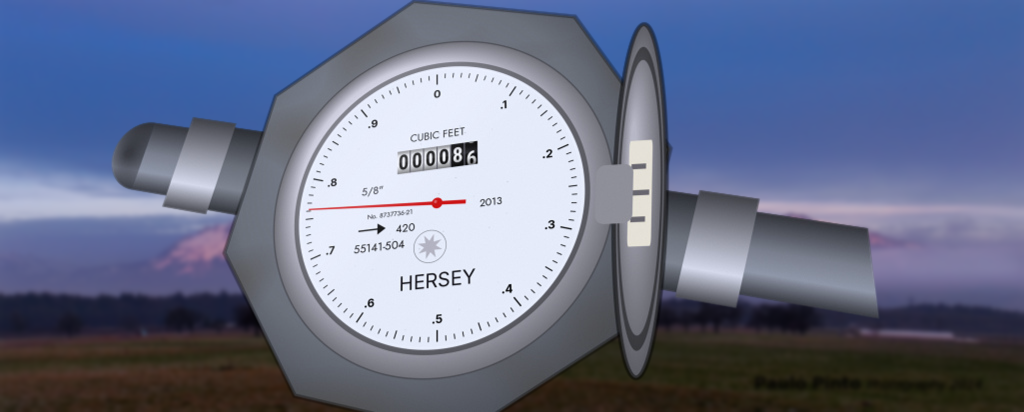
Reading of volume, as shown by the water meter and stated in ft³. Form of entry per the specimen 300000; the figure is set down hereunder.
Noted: 85.76
